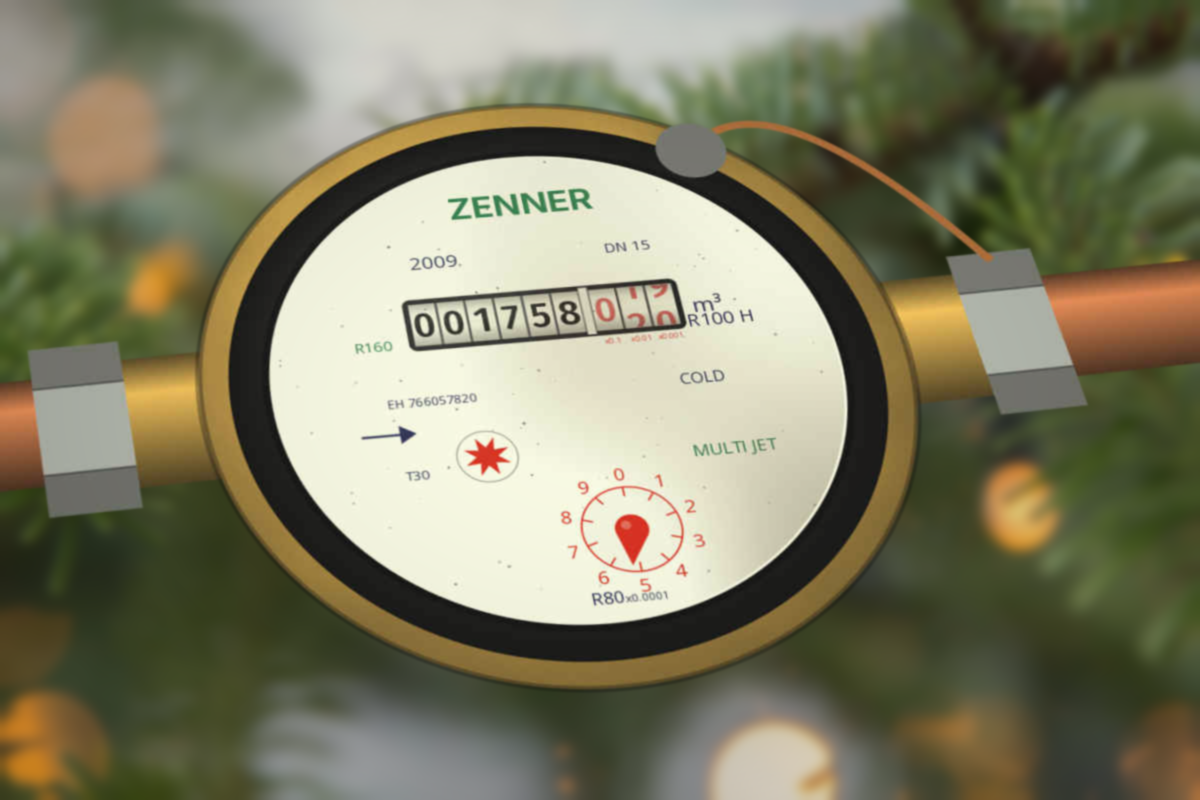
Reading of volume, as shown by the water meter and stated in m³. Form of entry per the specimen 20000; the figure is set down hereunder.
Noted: 1758.0195
